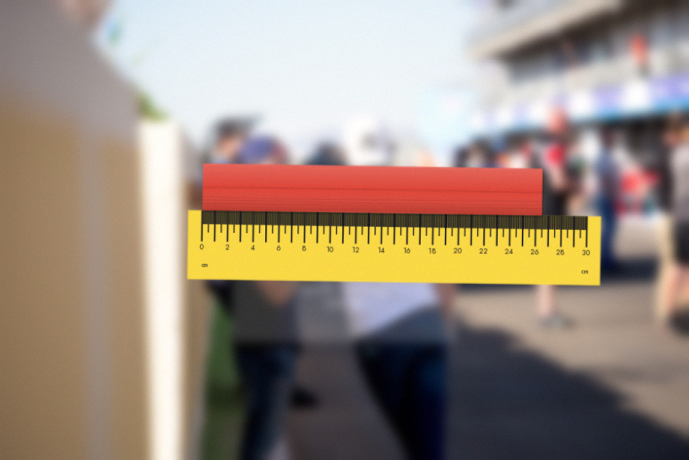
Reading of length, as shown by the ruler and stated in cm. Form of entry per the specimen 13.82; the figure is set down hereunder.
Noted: 26.5
